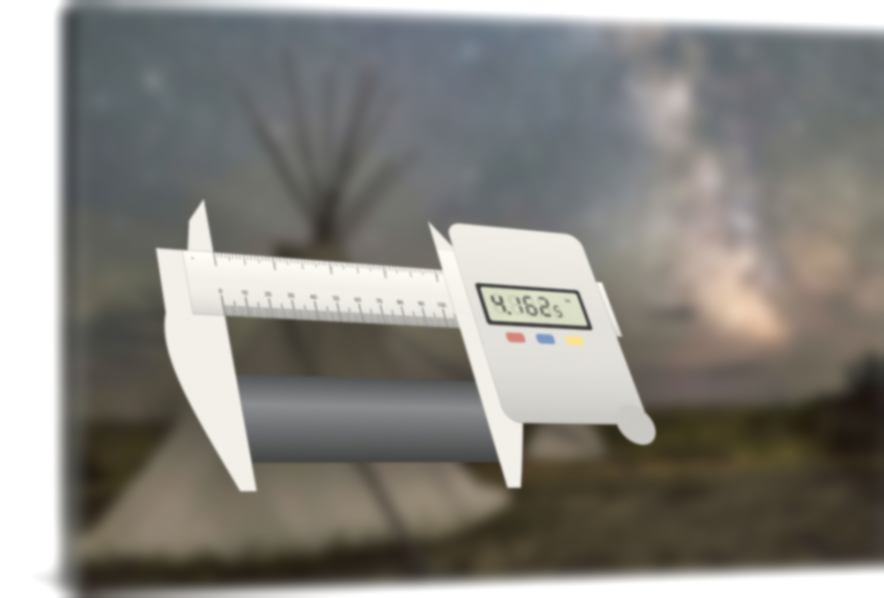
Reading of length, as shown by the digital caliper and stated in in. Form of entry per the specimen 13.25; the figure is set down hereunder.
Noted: 4.1625
